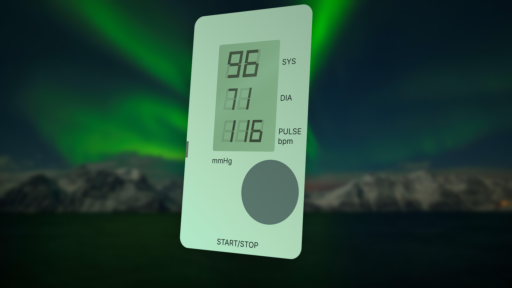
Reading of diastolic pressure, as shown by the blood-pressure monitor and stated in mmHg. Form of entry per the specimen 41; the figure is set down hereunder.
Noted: 71
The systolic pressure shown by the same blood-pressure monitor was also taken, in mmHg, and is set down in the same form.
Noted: 96
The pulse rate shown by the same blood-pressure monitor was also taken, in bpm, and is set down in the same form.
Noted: 116
